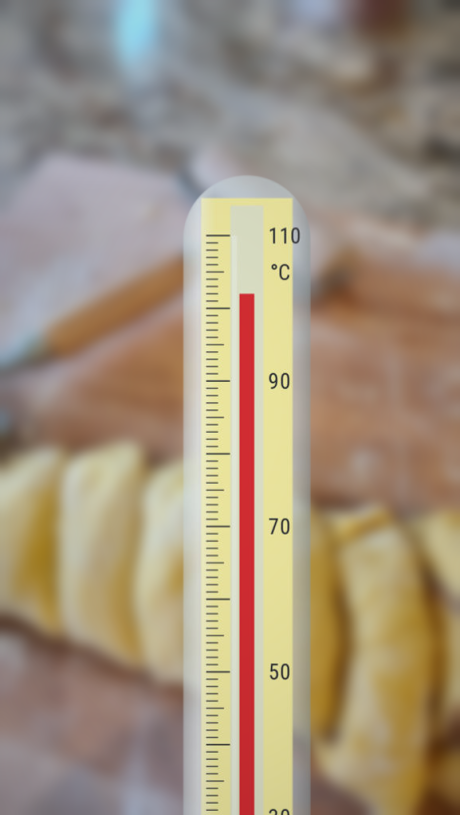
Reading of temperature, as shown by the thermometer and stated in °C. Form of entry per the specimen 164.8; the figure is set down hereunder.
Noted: 102
